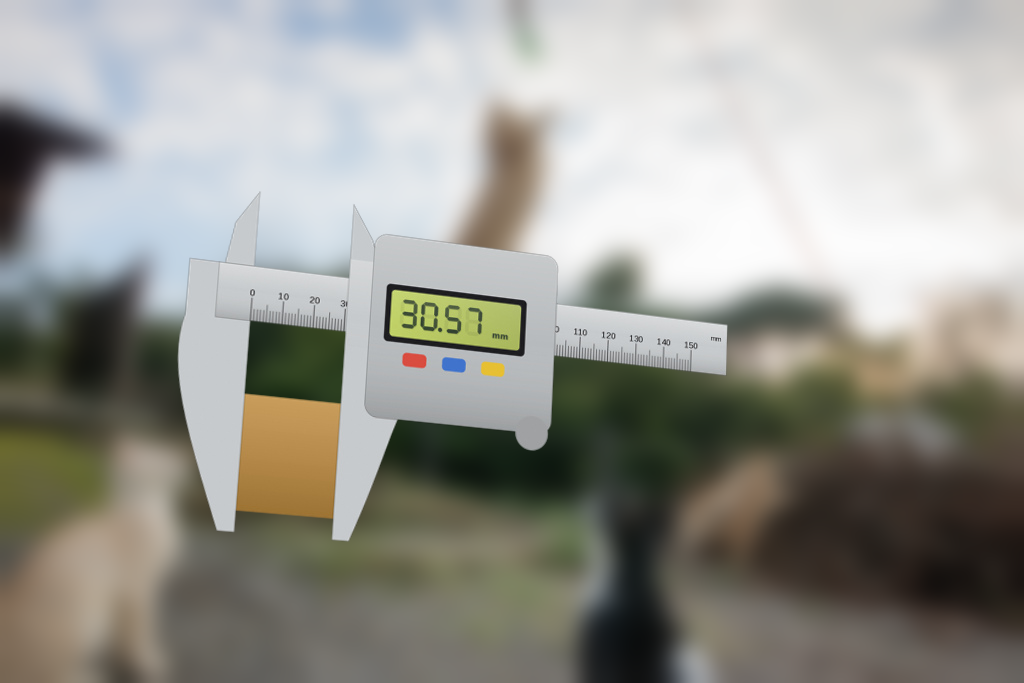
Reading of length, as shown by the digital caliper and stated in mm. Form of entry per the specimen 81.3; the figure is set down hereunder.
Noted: 30.57
